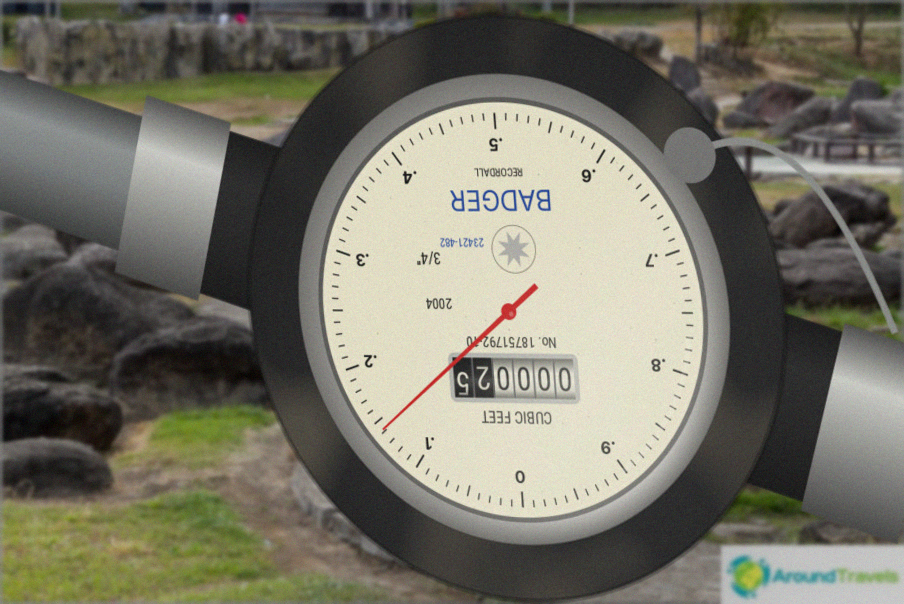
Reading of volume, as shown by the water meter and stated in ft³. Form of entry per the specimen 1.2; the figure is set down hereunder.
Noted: 25.14
